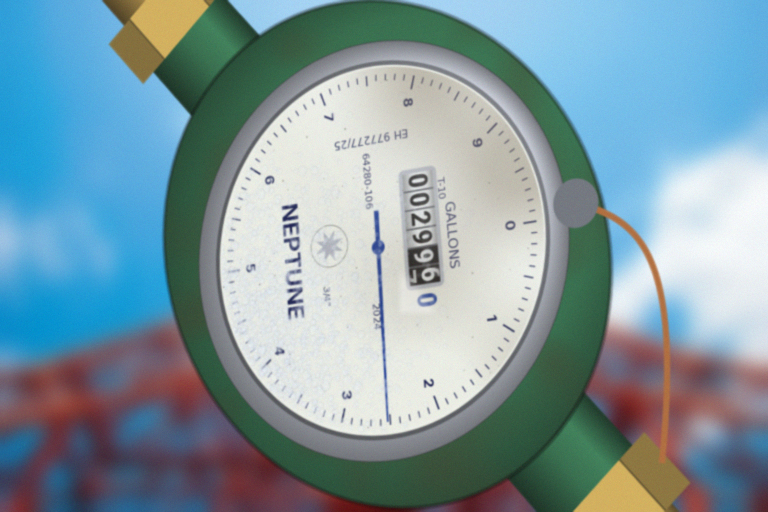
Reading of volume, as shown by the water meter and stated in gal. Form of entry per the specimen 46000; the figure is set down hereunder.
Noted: 29962.5
